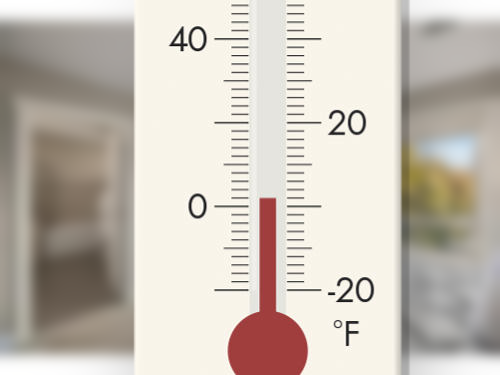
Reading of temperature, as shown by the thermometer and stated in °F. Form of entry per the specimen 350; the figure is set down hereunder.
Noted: 2
